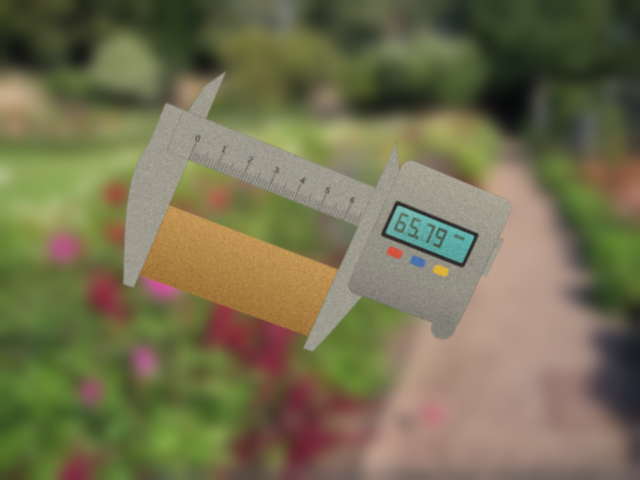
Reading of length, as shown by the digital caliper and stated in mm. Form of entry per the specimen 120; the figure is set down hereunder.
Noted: 65.79
